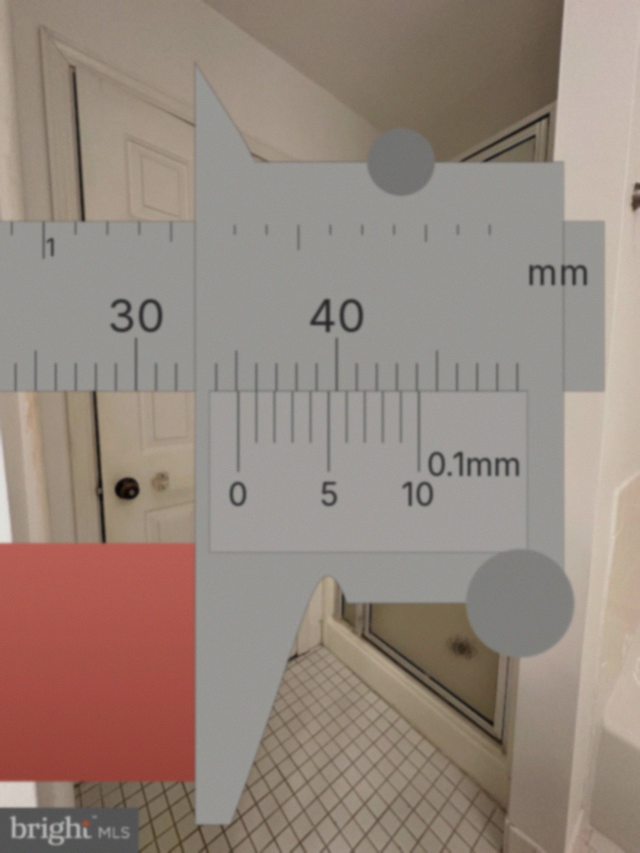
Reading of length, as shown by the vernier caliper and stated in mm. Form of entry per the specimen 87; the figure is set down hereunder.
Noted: 35.1
